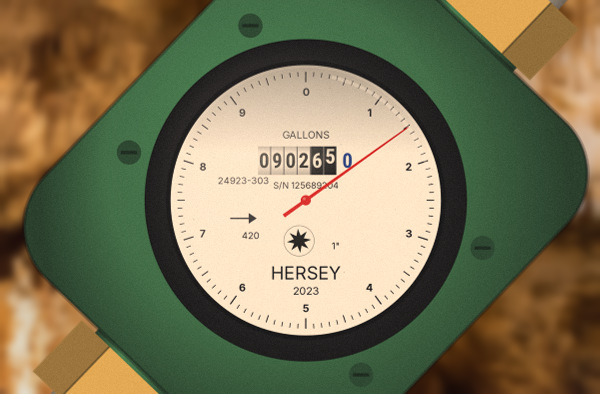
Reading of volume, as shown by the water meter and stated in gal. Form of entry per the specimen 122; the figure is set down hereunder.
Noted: 902651.5
